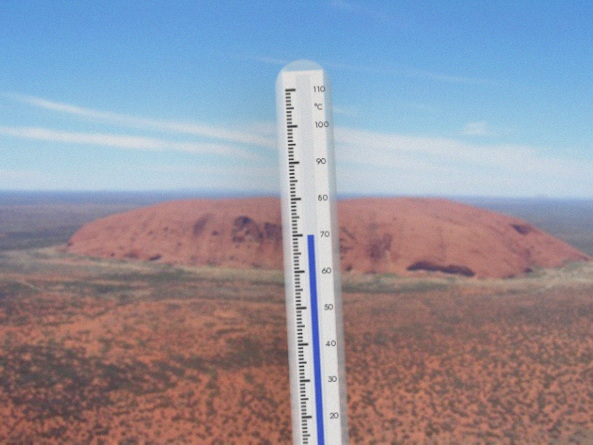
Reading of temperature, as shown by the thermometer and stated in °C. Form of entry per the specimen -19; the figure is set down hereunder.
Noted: 70
